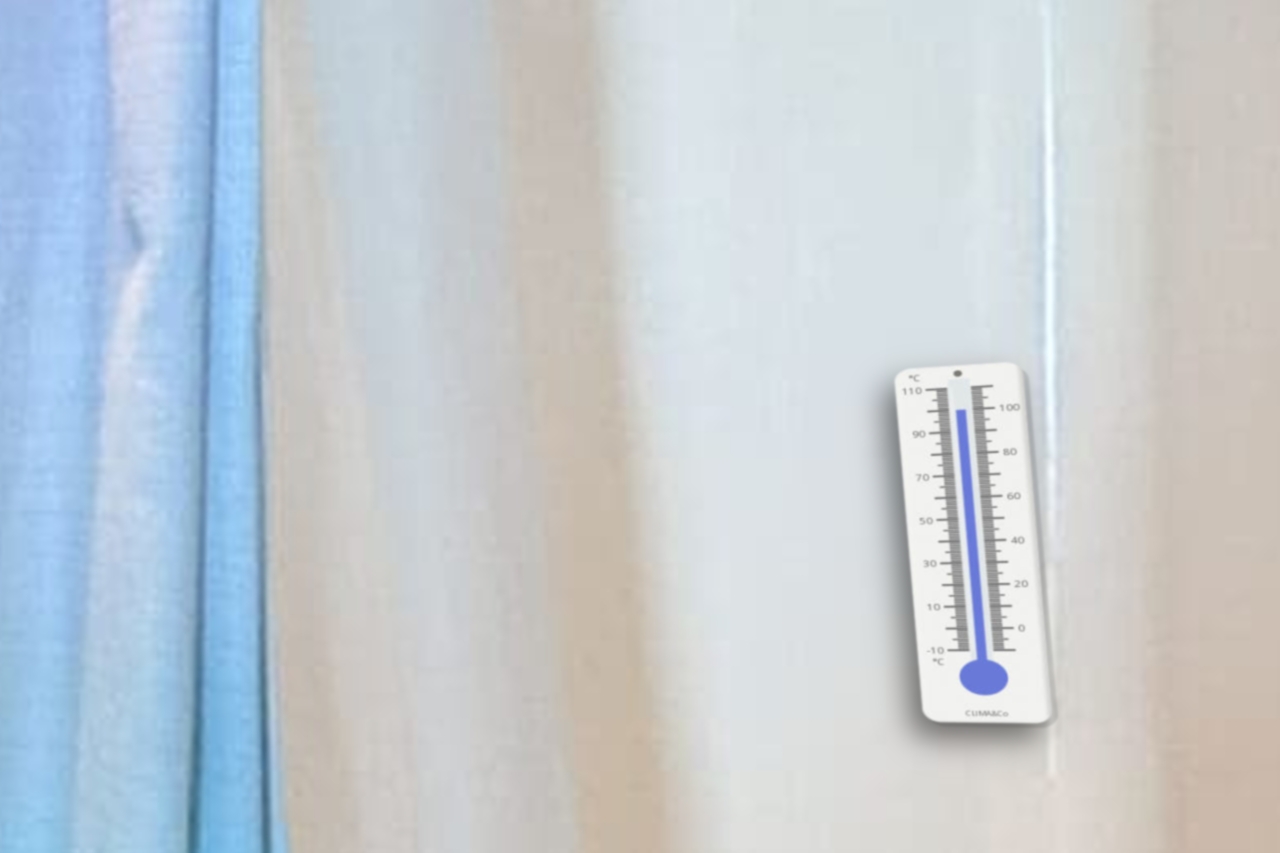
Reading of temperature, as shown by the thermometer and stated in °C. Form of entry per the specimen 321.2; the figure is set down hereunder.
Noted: 100
